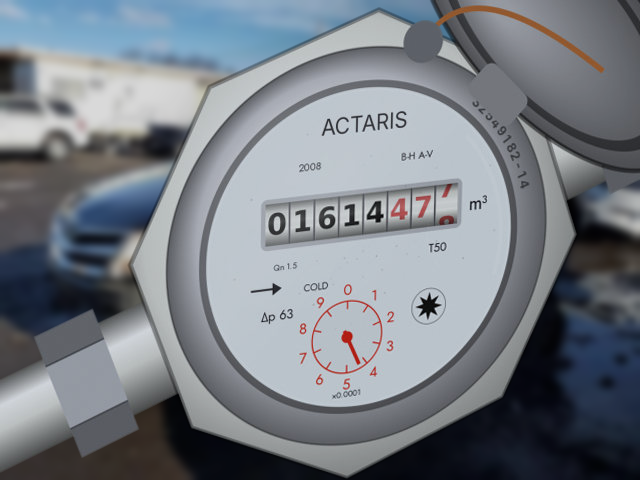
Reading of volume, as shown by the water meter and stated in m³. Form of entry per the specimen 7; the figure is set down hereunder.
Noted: 1614.4774
